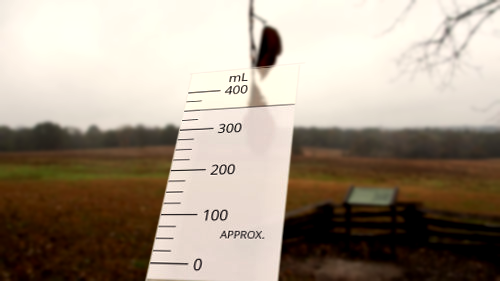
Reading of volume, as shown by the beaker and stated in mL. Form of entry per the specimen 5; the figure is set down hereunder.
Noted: 350
